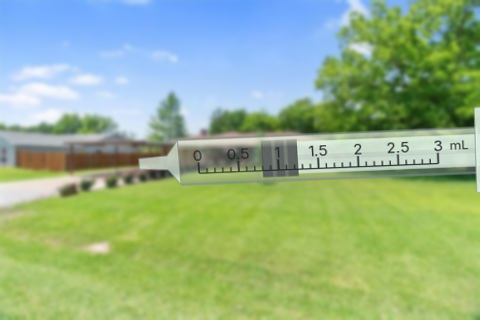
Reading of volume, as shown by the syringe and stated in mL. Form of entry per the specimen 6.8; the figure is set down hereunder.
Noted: 0.8
